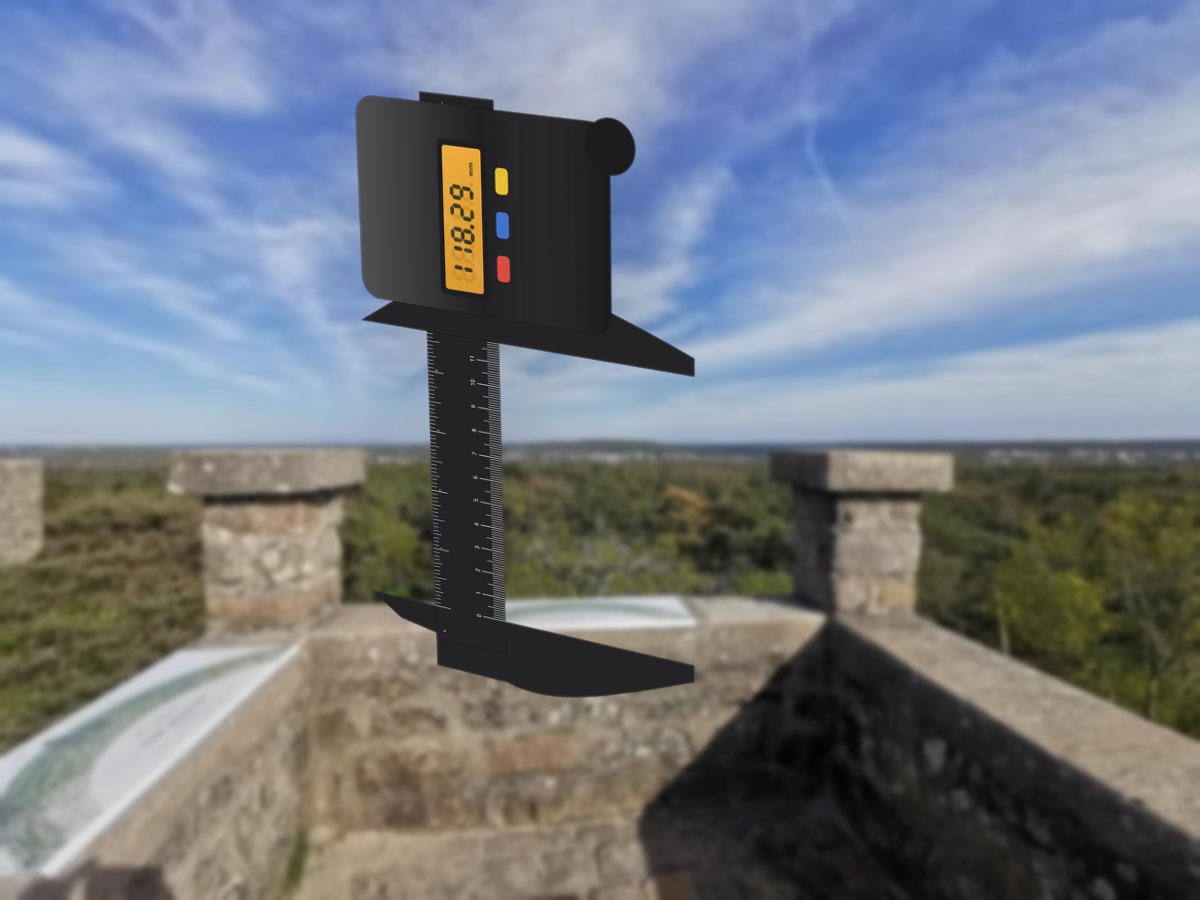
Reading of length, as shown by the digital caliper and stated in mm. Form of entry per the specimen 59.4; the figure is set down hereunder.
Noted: 118.29
